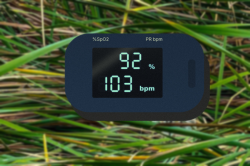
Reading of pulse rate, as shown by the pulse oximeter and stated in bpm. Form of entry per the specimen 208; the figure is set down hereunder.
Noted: 103
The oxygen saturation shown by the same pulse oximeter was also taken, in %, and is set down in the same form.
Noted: 92
